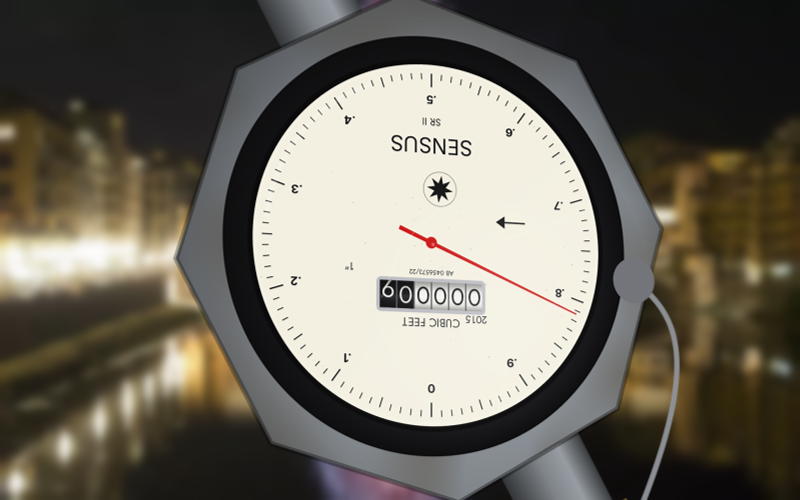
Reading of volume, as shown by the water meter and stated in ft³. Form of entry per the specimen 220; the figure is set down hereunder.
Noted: 8.81
